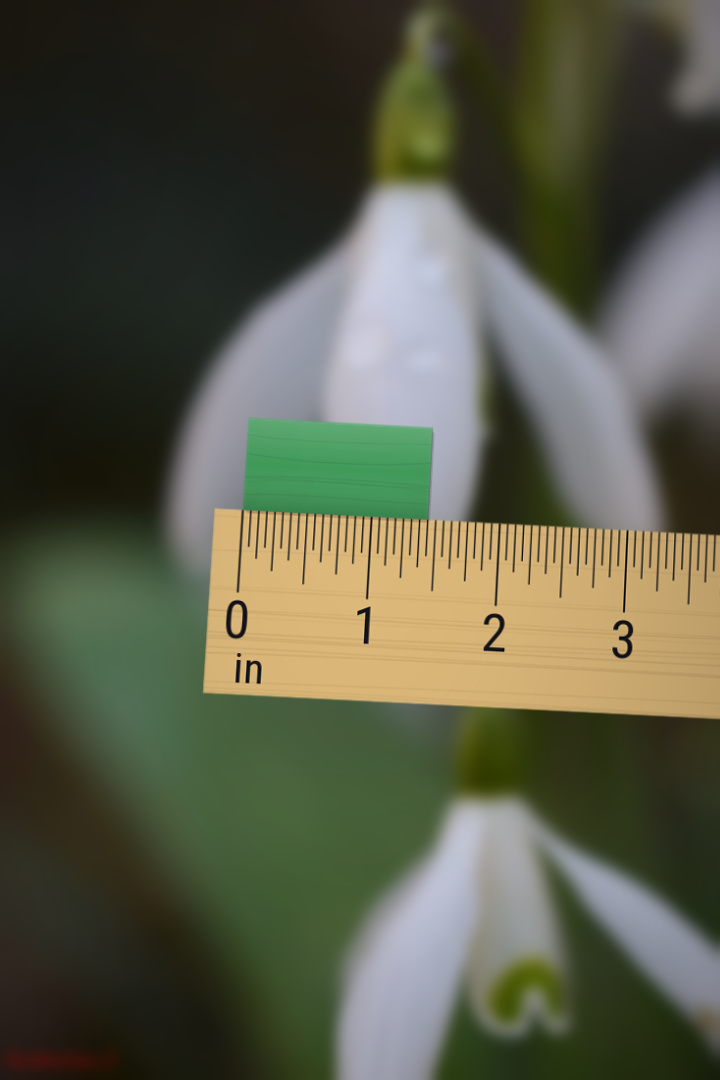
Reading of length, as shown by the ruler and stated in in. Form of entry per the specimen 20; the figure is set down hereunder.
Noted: 1.4375
